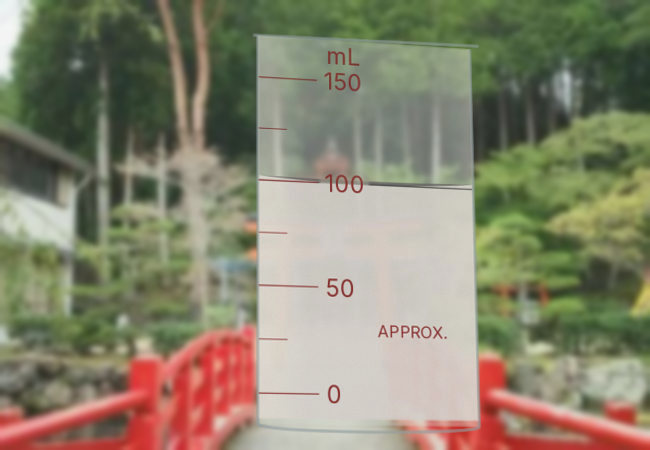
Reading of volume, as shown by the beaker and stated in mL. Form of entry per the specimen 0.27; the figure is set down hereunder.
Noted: 100
